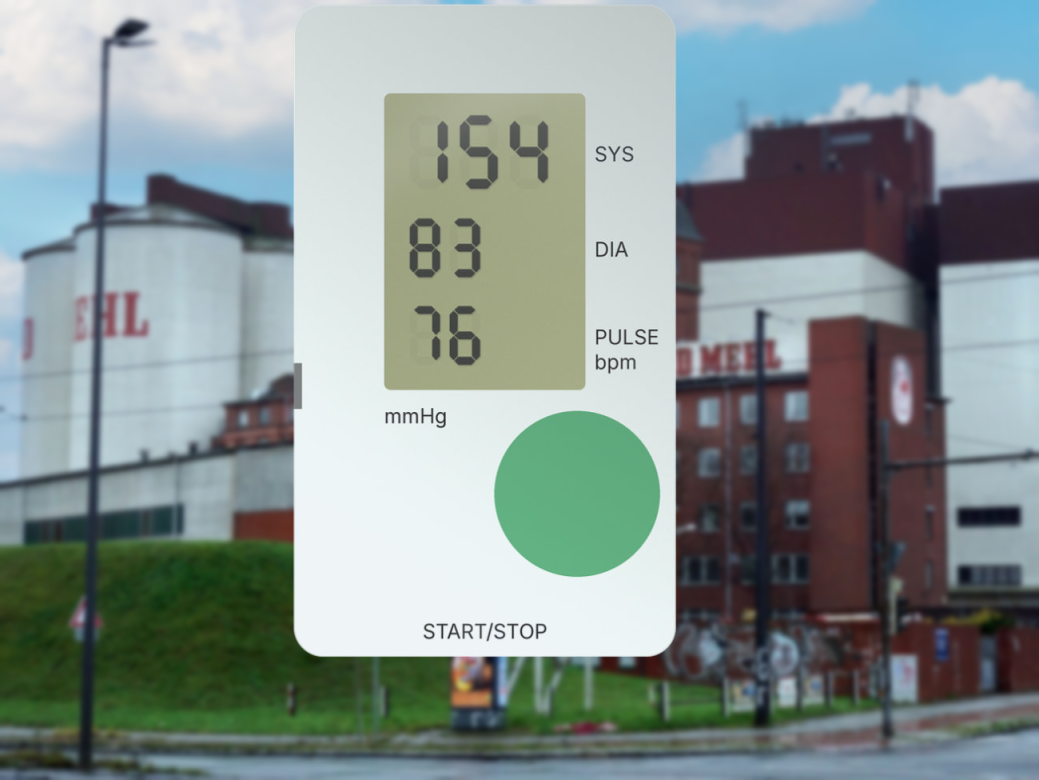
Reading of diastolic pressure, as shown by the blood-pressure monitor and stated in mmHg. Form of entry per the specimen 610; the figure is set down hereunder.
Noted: 83
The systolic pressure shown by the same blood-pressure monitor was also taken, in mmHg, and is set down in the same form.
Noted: 154
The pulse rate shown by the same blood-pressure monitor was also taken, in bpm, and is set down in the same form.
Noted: 76
